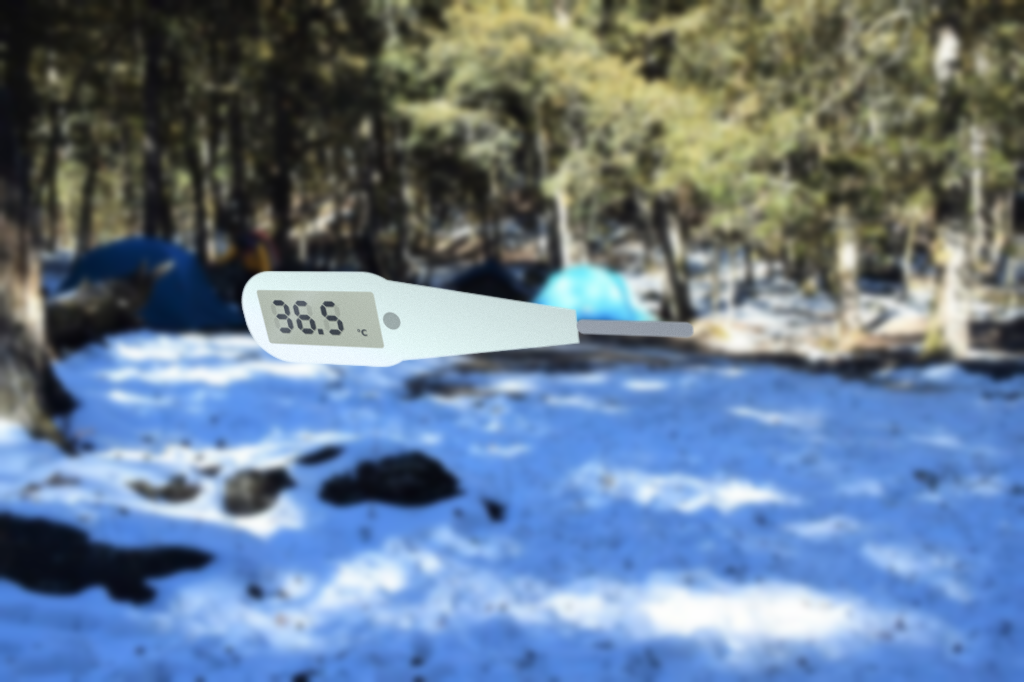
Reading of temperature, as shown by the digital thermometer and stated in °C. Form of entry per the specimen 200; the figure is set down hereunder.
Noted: 36.5
